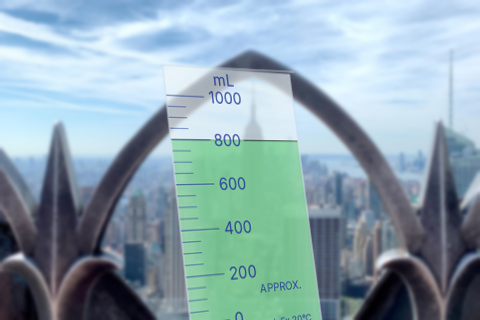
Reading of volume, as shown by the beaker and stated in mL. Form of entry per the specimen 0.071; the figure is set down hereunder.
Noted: 800
